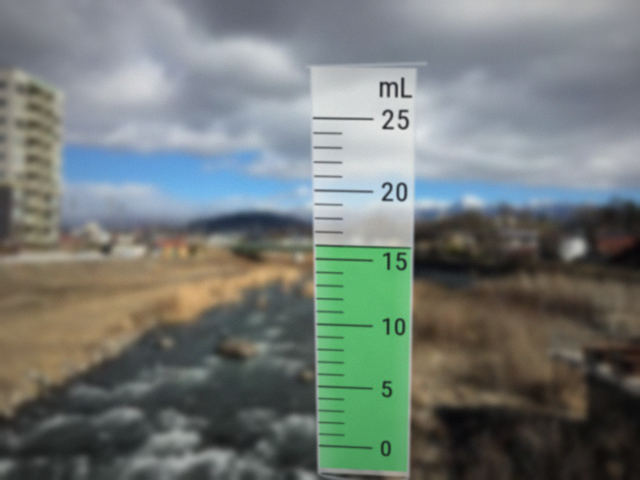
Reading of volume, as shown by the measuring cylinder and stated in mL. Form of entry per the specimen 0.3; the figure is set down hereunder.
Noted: 16
